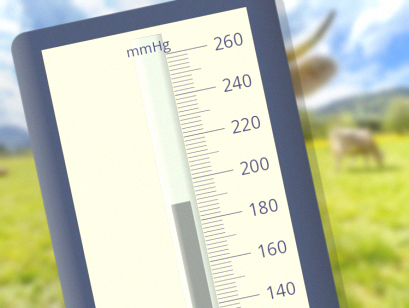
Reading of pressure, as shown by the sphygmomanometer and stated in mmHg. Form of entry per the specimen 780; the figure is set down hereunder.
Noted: 190
